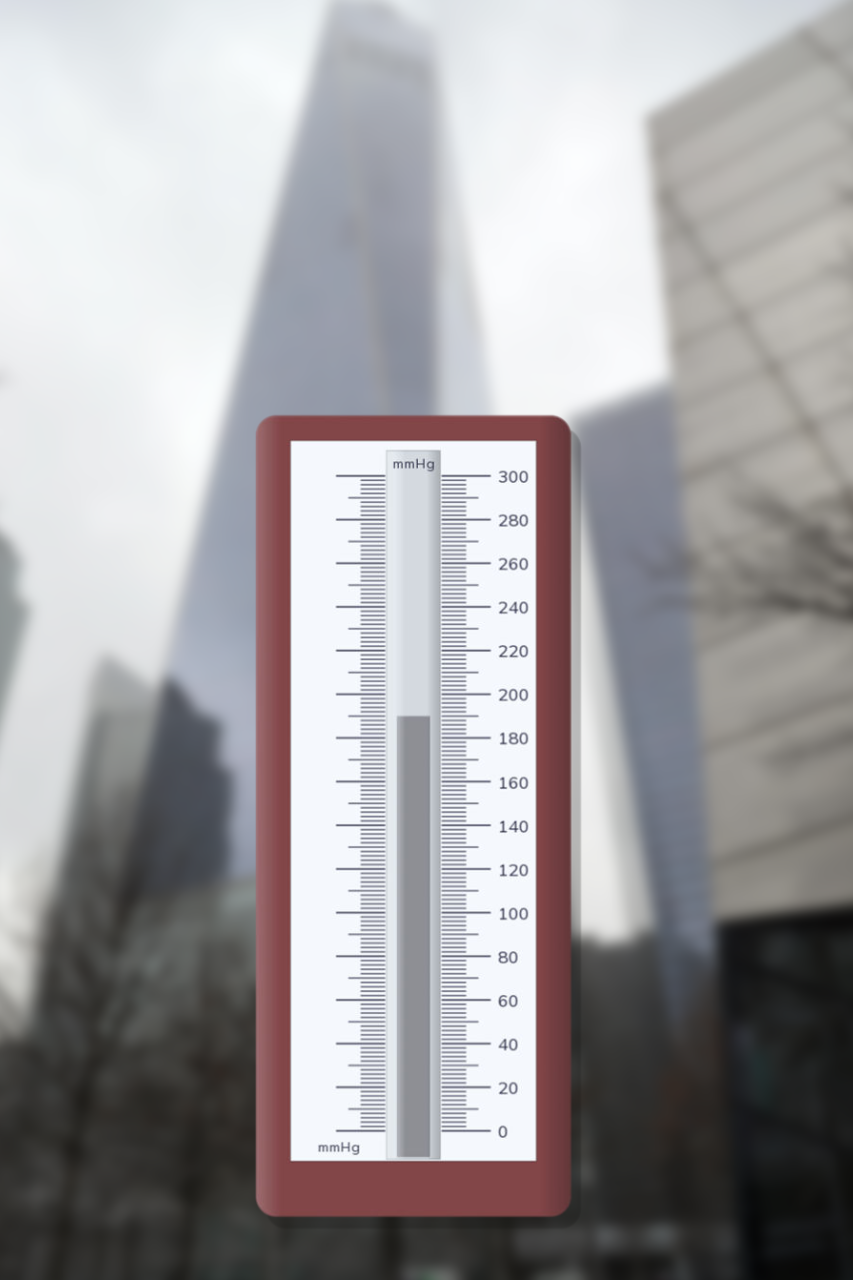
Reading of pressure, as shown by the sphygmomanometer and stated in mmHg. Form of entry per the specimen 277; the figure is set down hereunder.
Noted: 190
